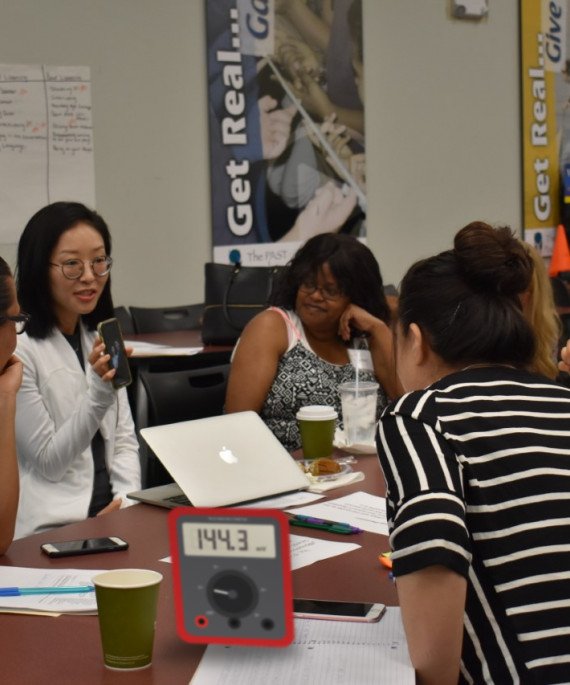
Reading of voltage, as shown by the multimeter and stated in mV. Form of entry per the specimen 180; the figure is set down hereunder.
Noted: 144.3
